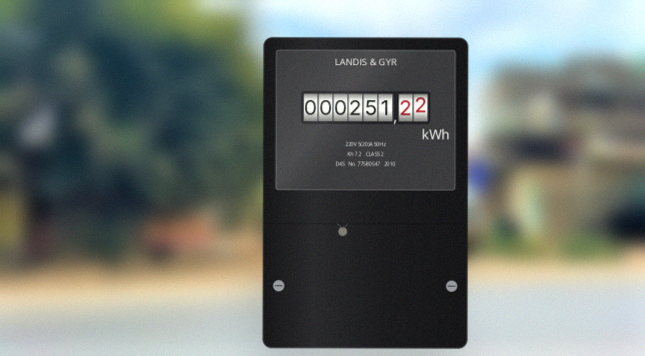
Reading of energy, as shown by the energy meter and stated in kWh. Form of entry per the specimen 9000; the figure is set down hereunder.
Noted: 251.22
